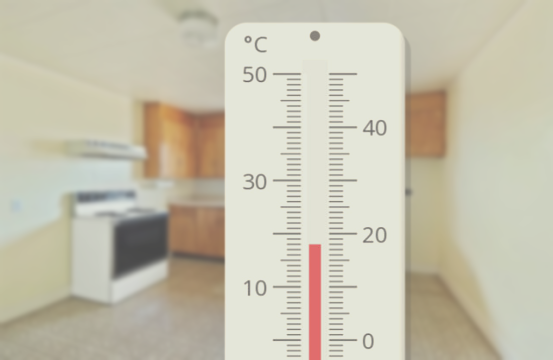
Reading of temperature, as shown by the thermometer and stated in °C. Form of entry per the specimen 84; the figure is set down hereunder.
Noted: 18
